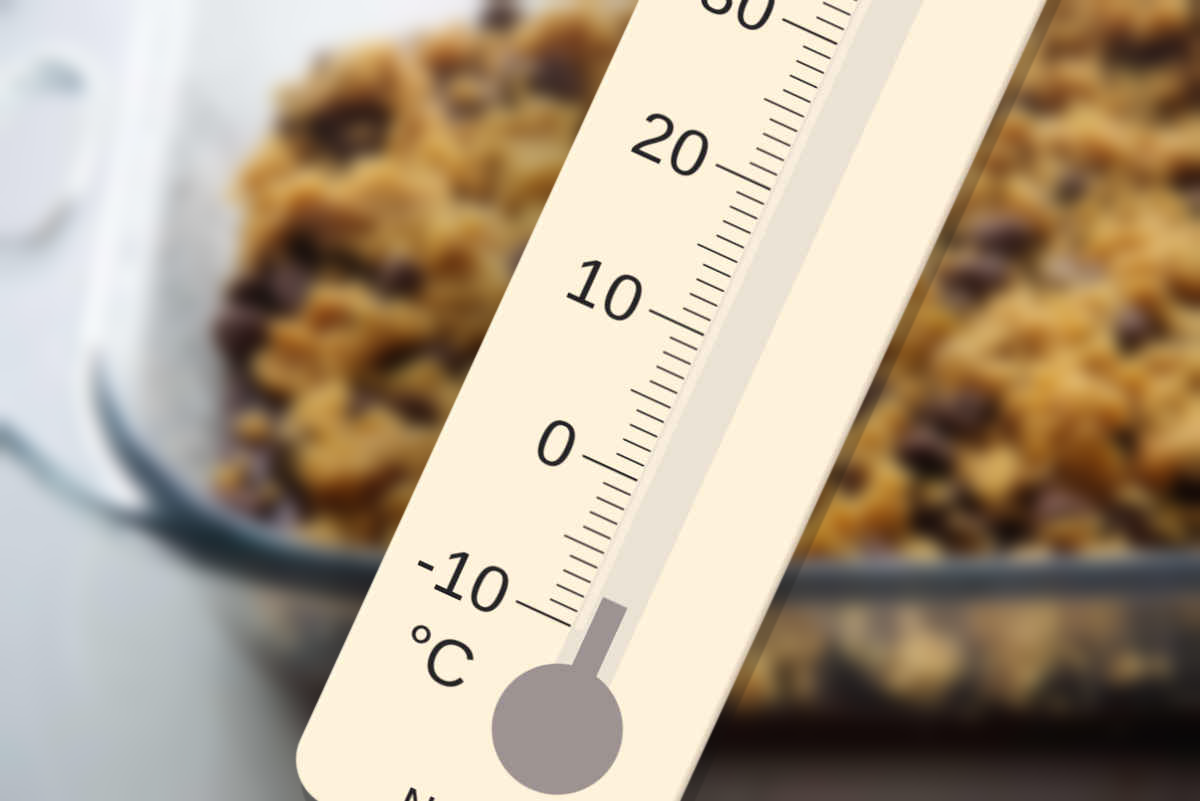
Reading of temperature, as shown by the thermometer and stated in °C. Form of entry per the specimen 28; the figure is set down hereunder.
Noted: -7.5
